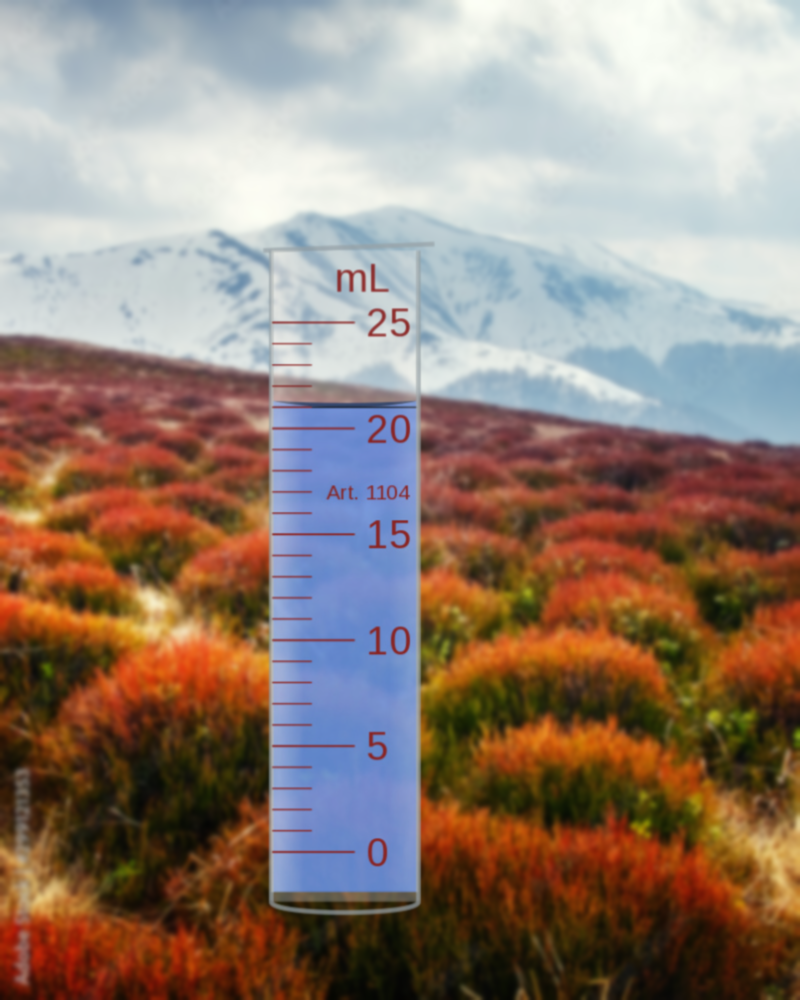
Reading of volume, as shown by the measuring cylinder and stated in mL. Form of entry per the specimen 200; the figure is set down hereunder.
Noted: 21
